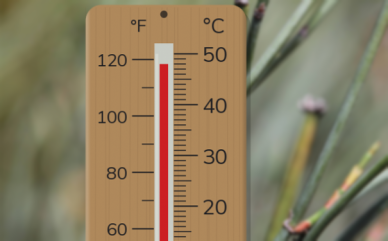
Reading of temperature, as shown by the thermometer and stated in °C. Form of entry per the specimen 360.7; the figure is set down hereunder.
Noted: 48
